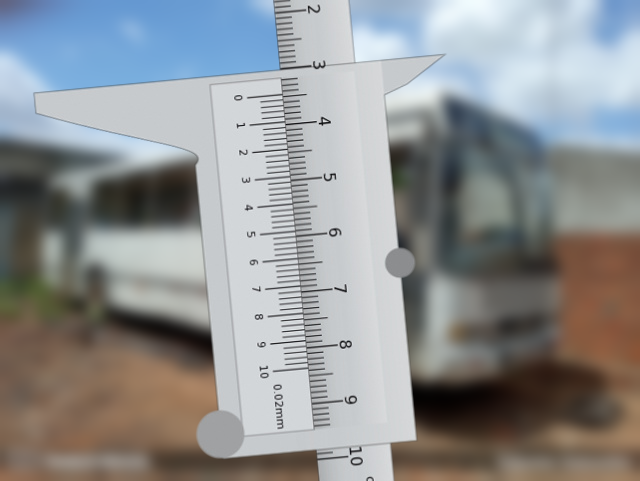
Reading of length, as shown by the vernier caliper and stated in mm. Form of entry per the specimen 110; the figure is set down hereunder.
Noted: 34.6
